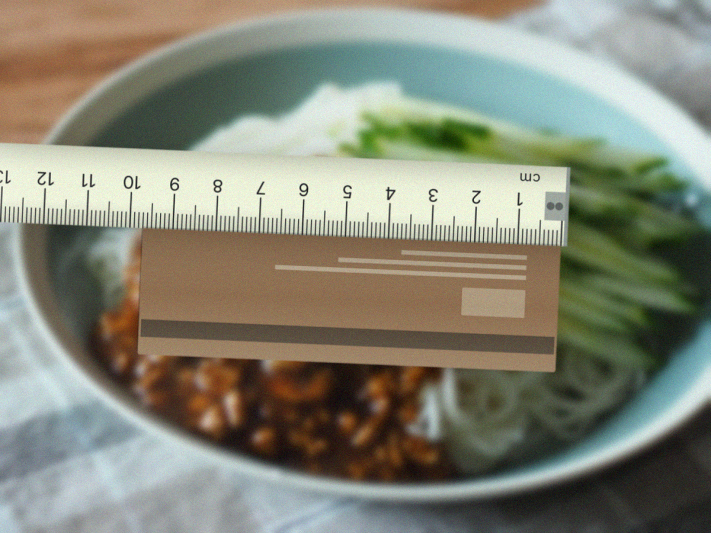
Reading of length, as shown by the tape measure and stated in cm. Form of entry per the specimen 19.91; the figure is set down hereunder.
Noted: 9.7
